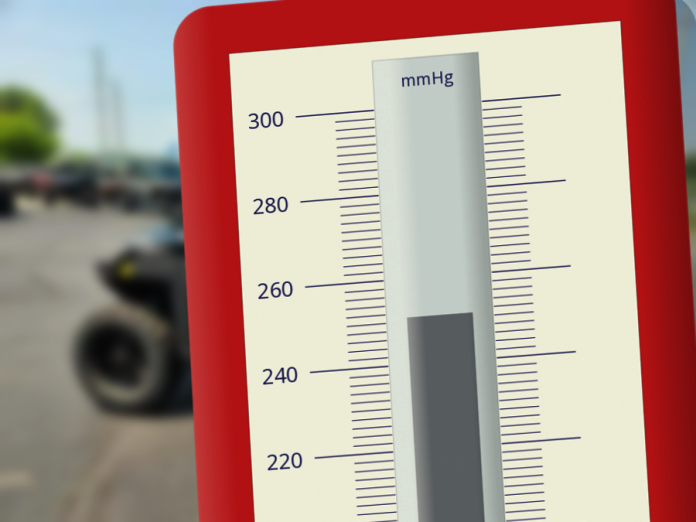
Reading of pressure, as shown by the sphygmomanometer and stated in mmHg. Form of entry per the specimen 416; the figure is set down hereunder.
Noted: 251
